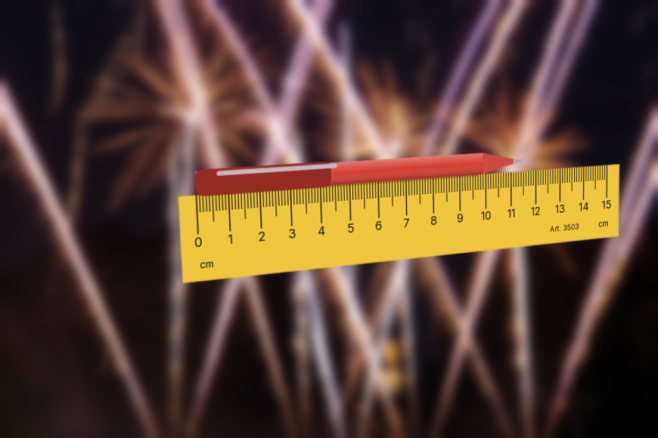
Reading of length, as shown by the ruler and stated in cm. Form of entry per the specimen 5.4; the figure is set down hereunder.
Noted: 11.5
